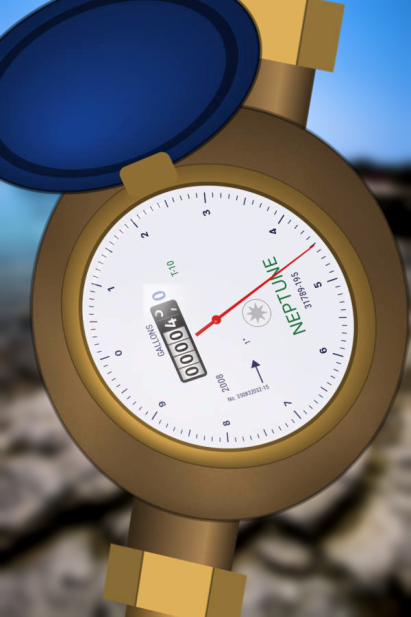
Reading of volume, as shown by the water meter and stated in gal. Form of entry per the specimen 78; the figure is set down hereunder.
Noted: 434.5
